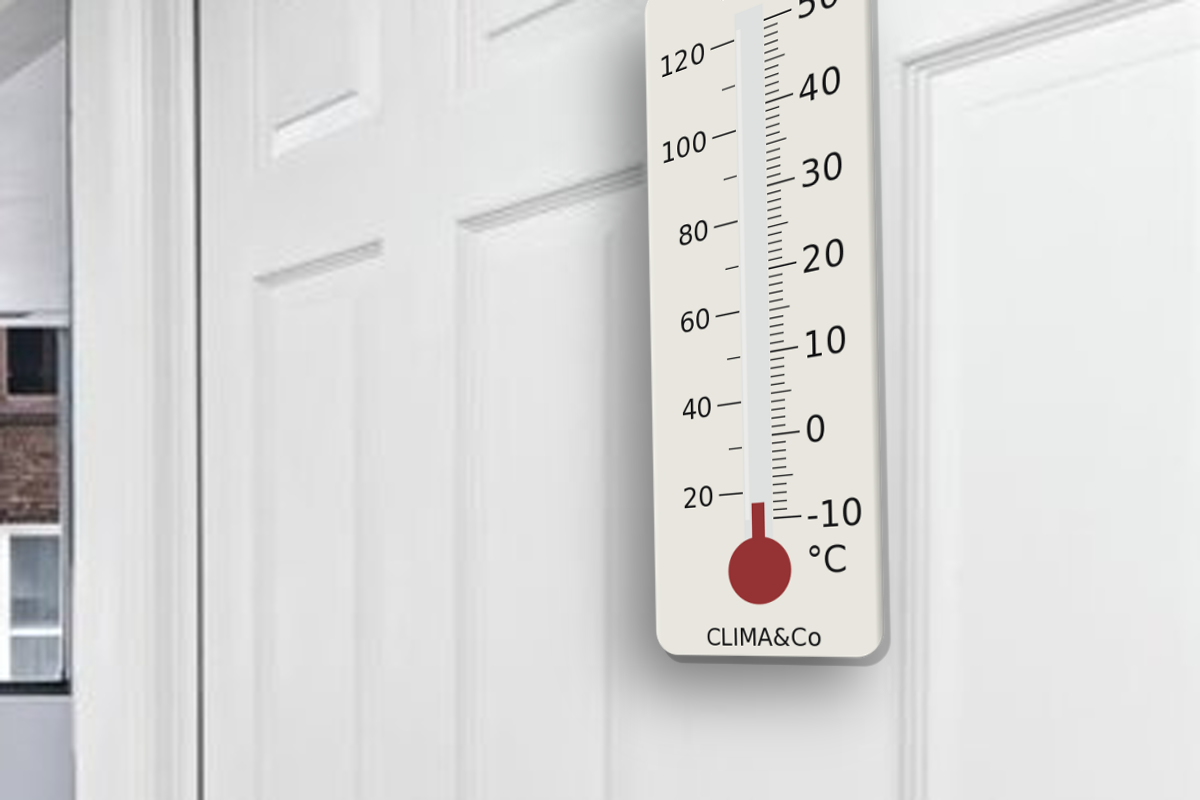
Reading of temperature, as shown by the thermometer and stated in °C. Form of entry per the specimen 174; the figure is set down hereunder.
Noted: -8
